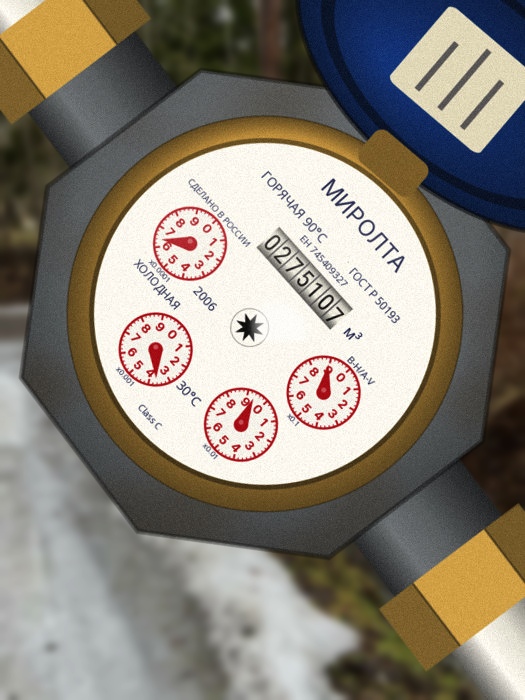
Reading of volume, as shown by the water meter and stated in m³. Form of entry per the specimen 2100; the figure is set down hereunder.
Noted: 275106.8936
